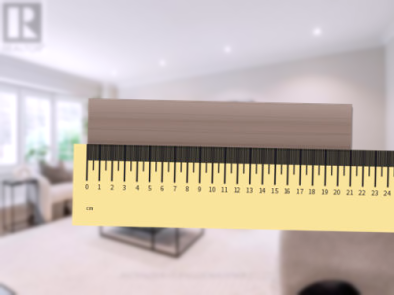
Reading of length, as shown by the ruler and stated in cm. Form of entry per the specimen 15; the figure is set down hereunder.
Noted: 21
